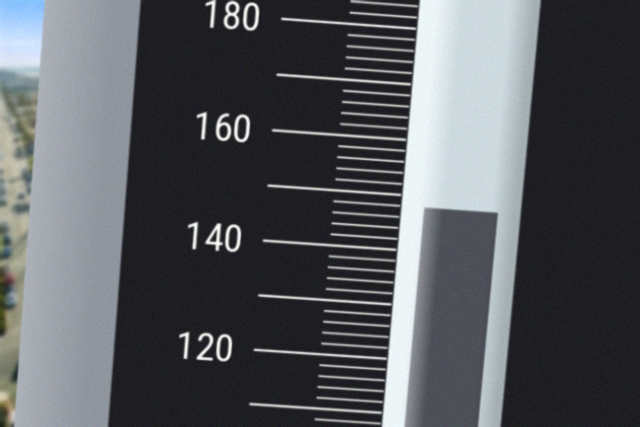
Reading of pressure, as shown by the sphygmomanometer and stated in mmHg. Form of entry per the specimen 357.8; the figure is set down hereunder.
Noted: 148
